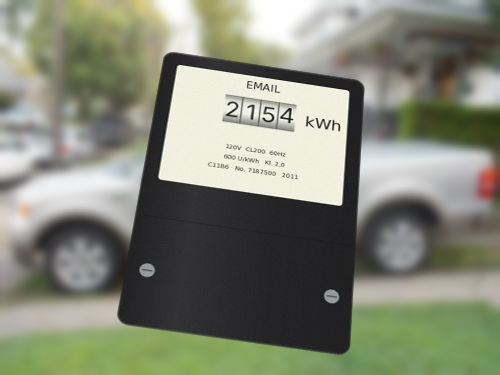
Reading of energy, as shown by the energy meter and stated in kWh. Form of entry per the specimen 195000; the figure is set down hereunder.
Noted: 2154
